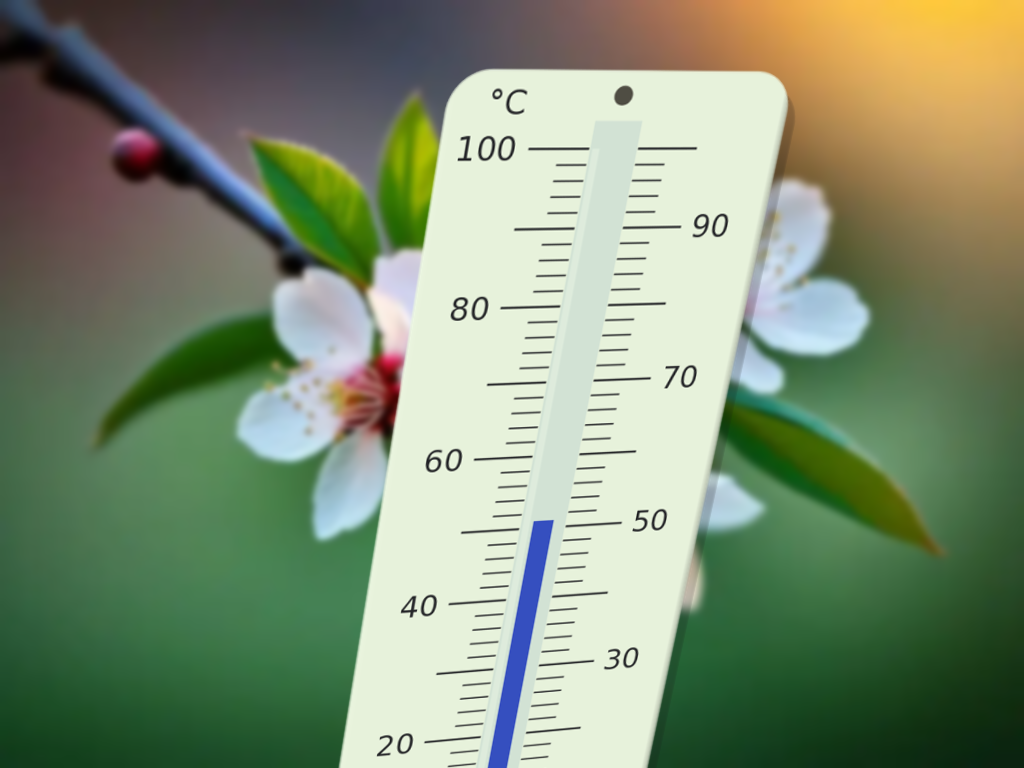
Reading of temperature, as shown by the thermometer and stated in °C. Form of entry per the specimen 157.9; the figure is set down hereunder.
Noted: 51
